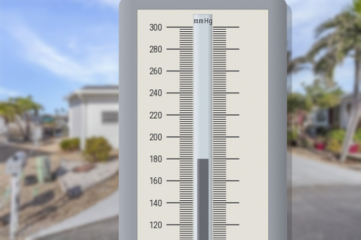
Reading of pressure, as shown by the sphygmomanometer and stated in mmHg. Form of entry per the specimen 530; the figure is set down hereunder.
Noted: 180
